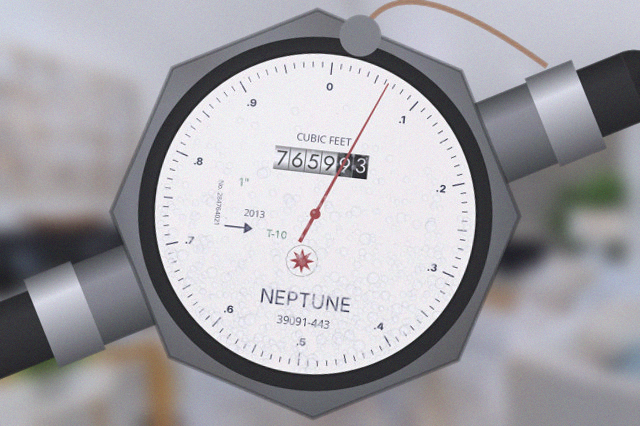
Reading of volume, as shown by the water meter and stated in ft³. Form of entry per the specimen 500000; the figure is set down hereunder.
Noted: 765993.06
